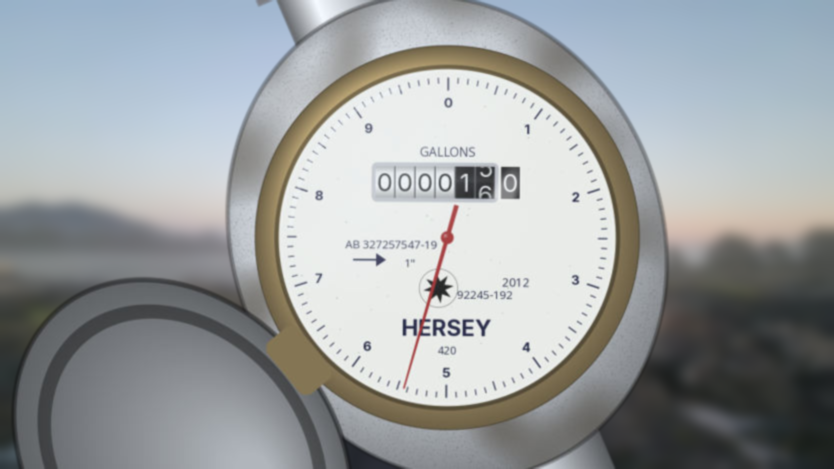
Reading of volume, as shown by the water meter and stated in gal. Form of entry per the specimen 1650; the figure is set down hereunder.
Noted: 155.4
